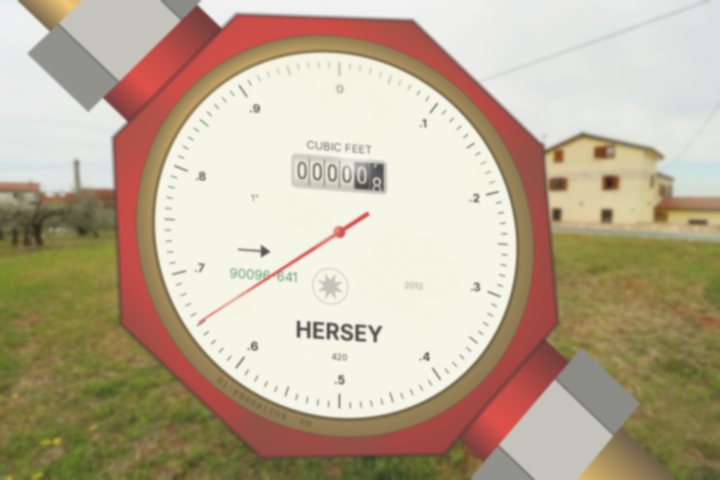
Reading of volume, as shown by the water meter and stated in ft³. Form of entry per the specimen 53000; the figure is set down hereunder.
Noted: 7.65
